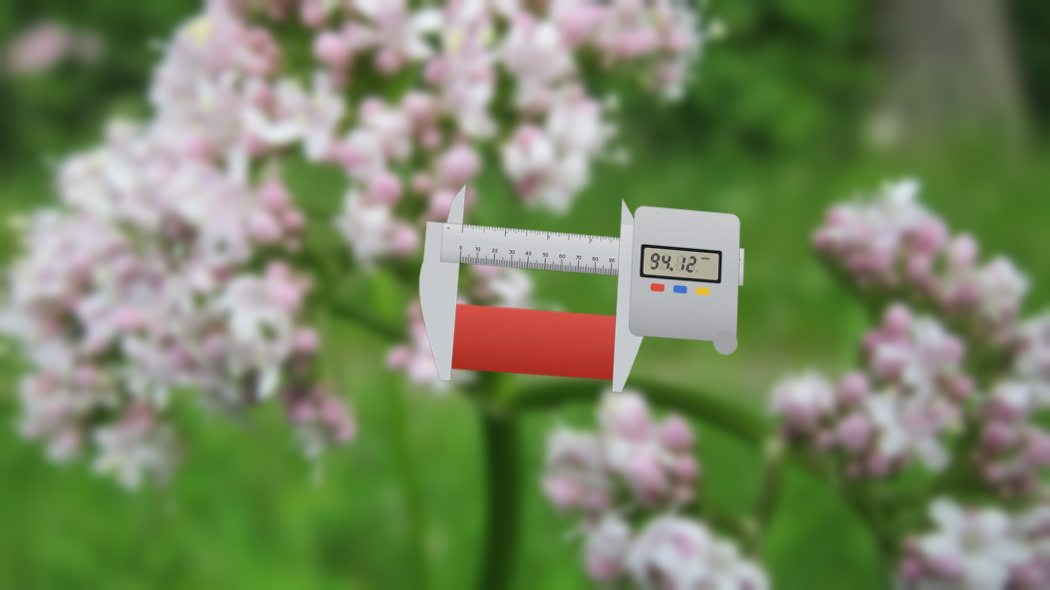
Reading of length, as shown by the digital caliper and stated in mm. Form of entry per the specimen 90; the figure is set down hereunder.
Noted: 94.12
